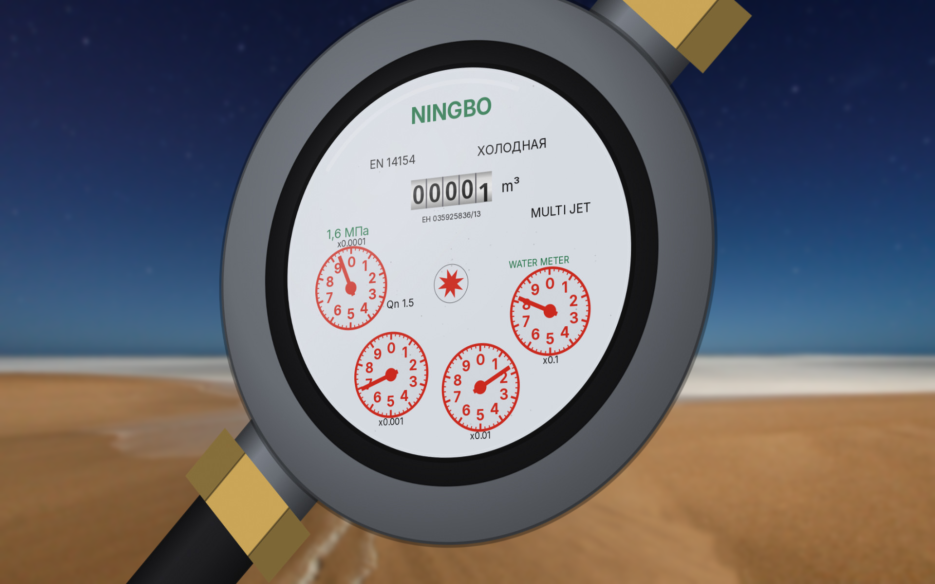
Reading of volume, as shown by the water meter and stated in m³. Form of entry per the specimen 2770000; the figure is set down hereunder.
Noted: 0.8169
